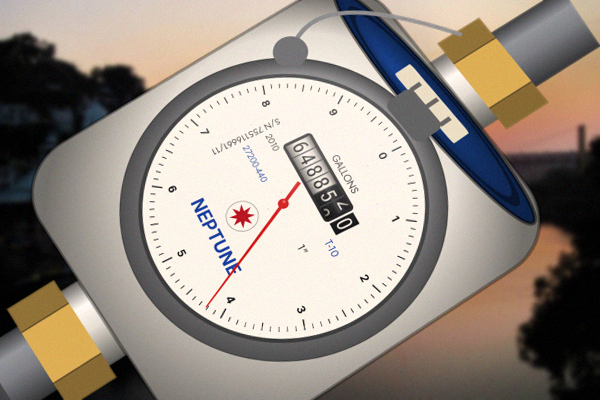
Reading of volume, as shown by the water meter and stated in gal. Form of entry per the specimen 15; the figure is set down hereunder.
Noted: 6488524.2
